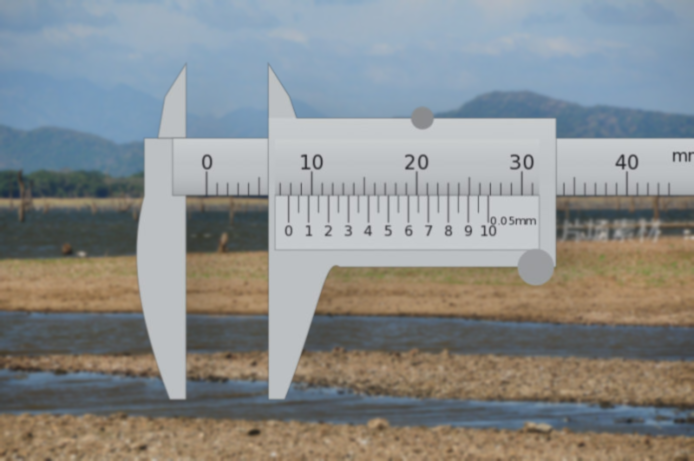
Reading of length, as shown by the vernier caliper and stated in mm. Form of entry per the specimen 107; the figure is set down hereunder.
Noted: 7.8
